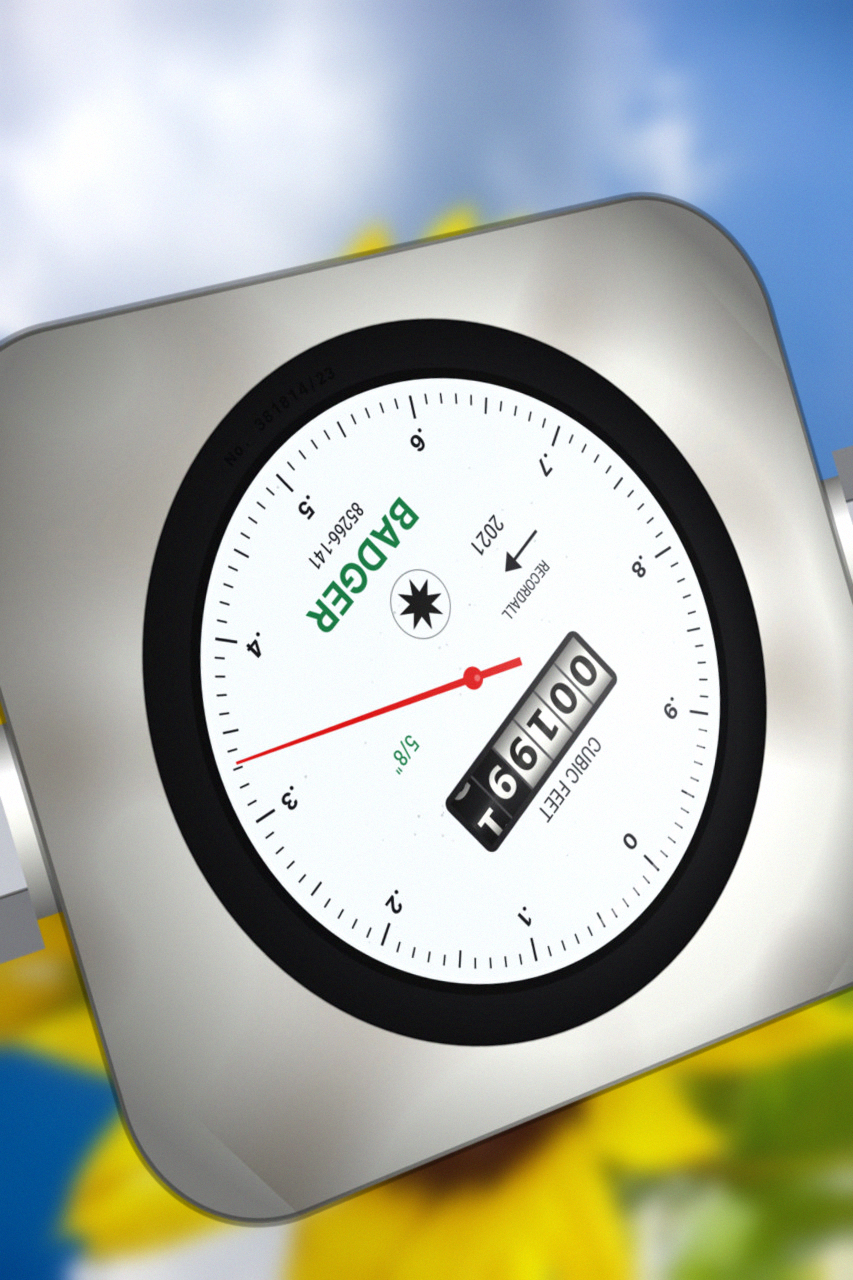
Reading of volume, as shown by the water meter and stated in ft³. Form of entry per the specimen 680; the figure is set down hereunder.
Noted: 1991.33
